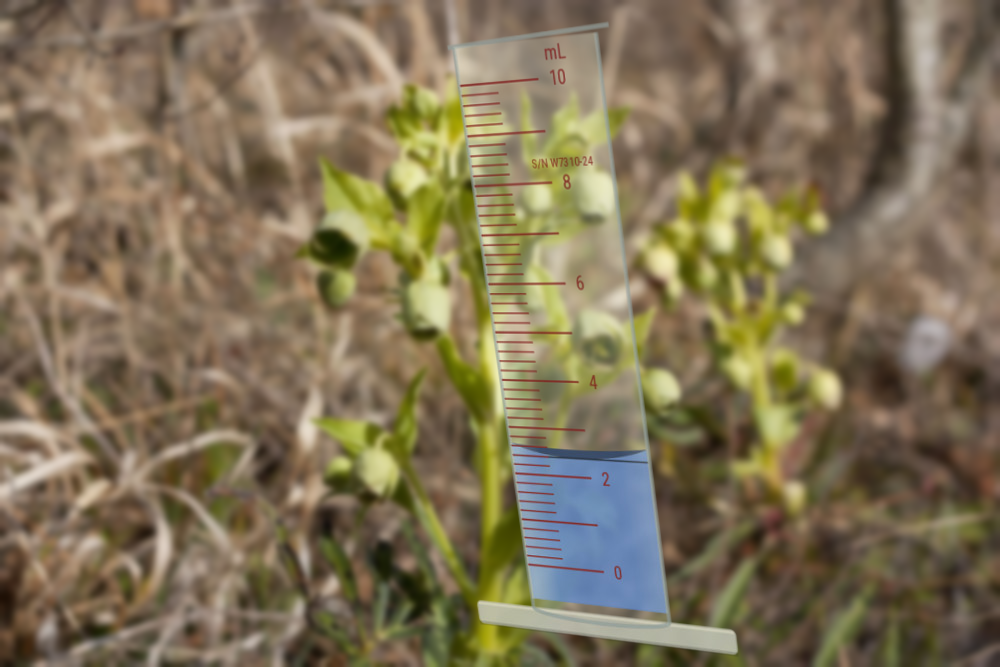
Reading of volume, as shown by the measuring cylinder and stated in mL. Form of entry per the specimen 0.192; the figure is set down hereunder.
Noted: 2.4
